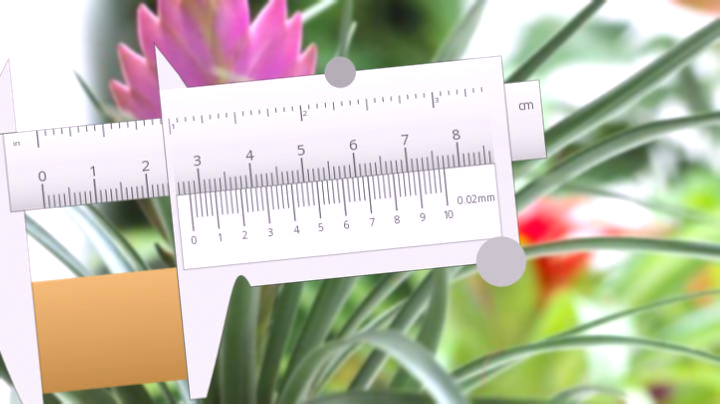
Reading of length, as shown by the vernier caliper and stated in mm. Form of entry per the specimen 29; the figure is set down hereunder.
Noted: 28.0
